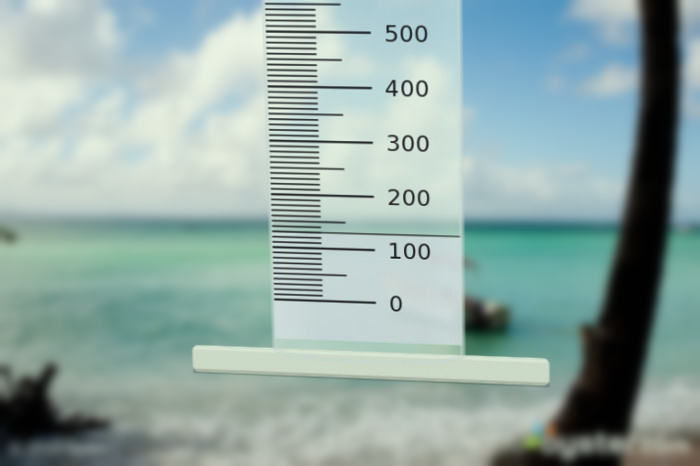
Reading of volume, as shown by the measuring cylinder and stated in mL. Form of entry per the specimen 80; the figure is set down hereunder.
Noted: 130
